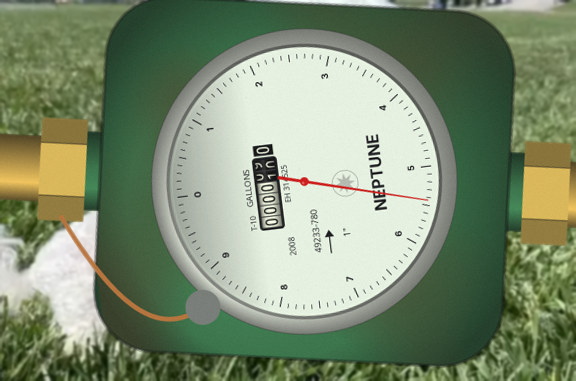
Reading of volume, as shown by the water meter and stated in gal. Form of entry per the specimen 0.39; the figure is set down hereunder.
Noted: 95.4
